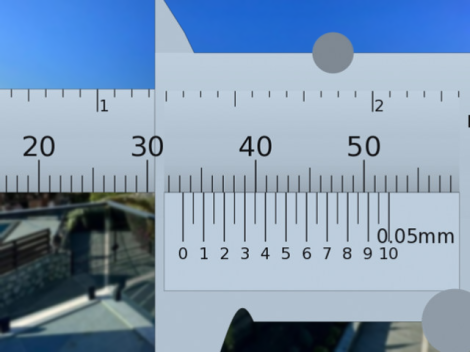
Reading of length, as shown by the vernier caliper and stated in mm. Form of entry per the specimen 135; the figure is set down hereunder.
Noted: 33.3
